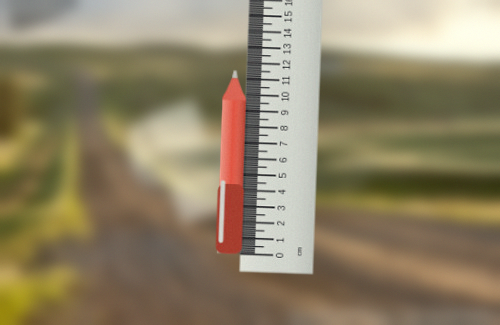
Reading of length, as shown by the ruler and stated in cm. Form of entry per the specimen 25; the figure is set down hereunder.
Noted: 11.5
